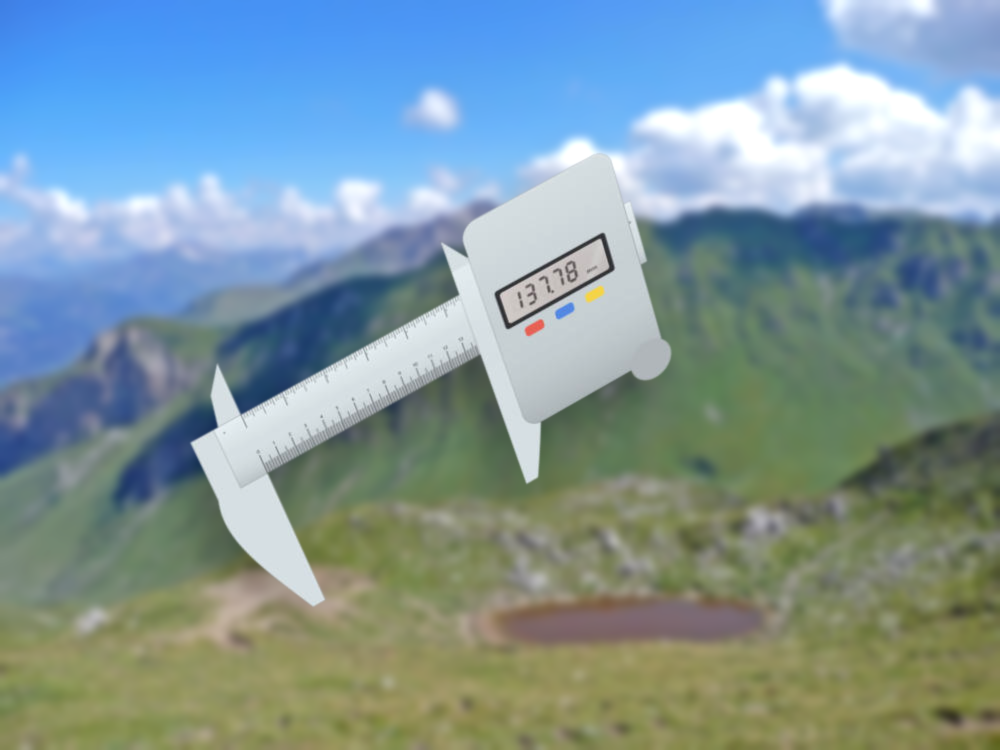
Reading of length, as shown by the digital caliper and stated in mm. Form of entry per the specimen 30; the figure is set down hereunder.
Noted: 137.78
